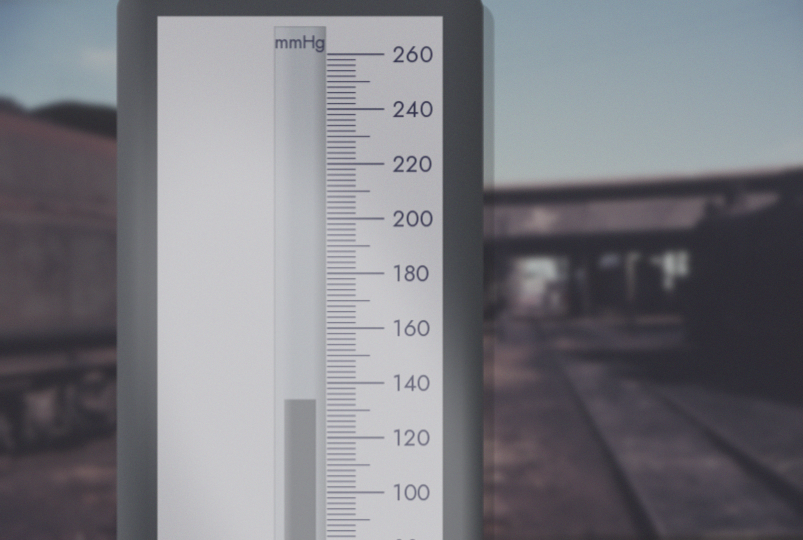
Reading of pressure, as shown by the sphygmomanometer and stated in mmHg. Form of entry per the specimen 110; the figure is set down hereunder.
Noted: 134
